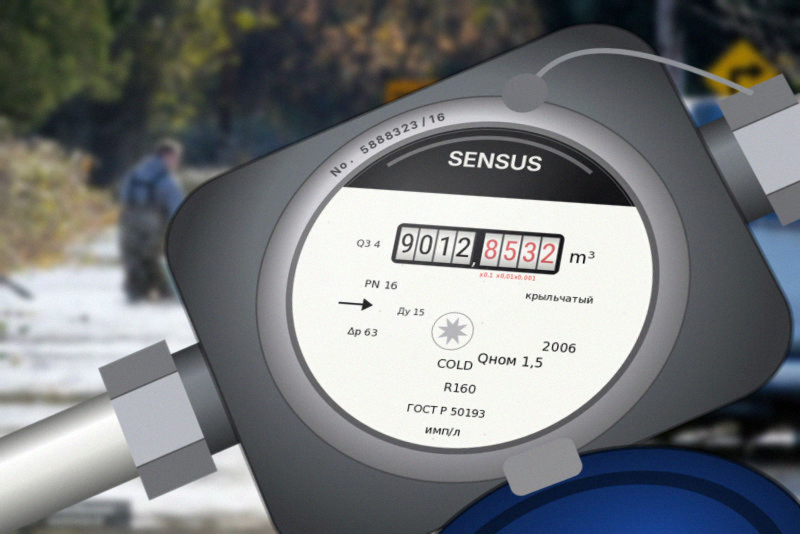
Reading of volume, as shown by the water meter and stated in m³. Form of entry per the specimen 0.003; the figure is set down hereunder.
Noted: 9012.8532
